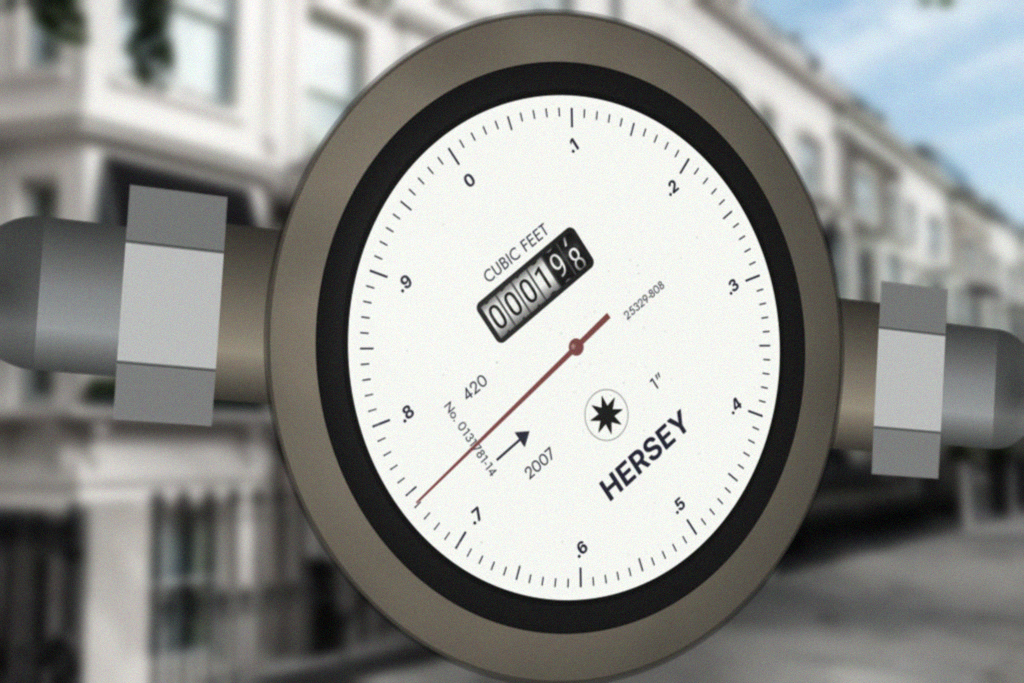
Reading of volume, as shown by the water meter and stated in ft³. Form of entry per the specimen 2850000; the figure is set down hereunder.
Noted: 197.74
